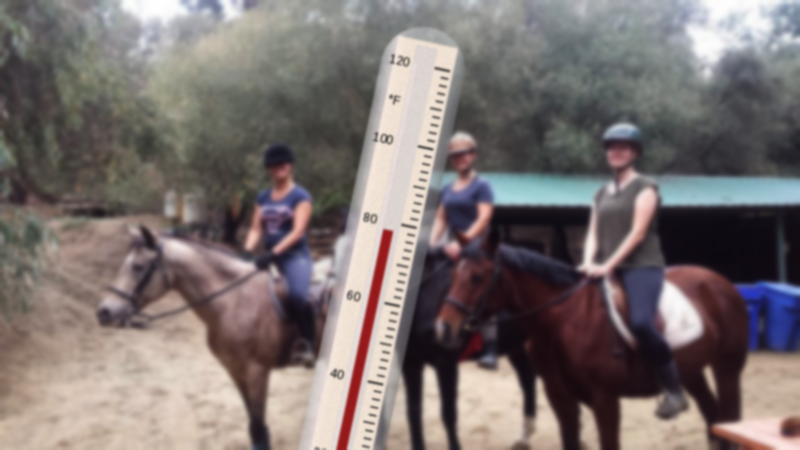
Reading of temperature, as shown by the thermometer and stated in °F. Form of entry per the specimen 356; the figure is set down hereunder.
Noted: 78
